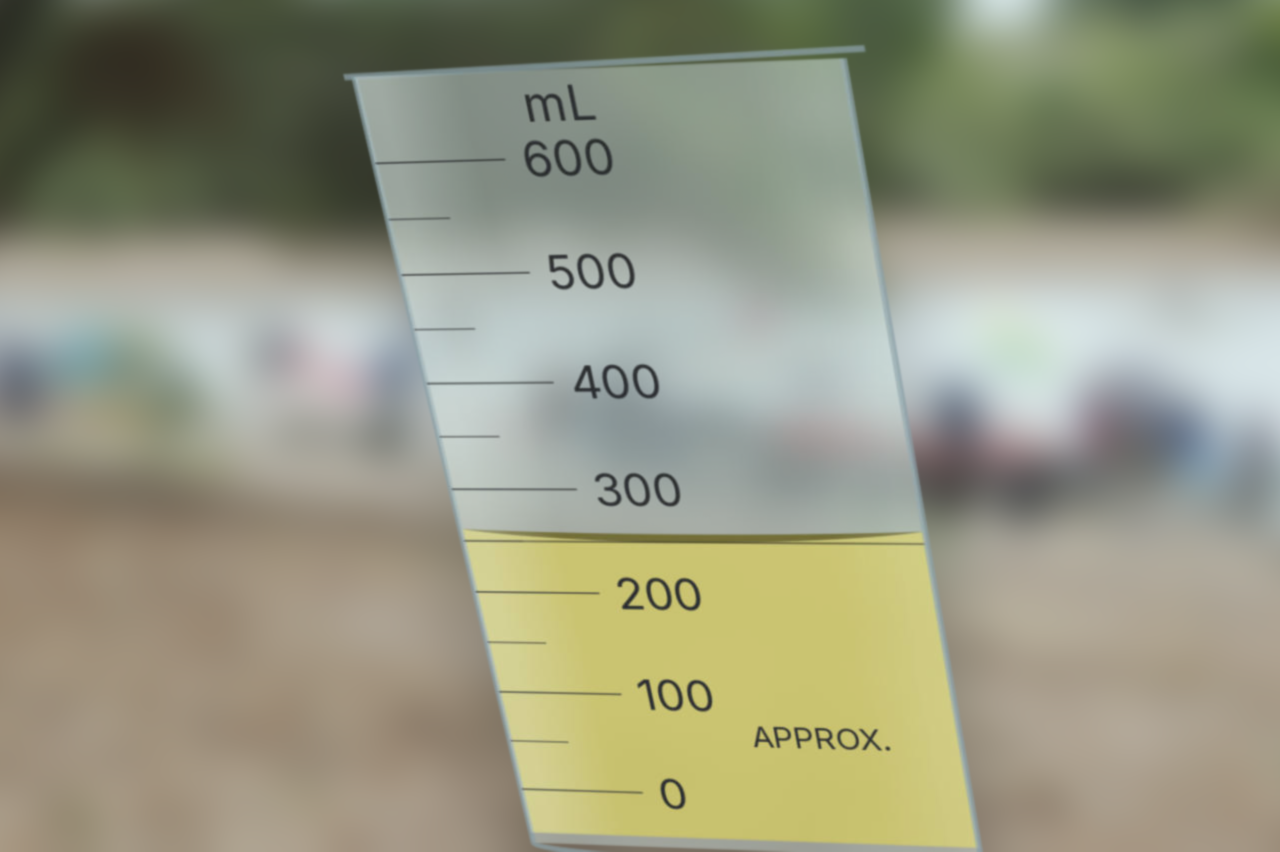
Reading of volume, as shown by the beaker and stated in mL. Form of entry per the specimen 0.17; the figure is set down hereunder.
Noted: 250
